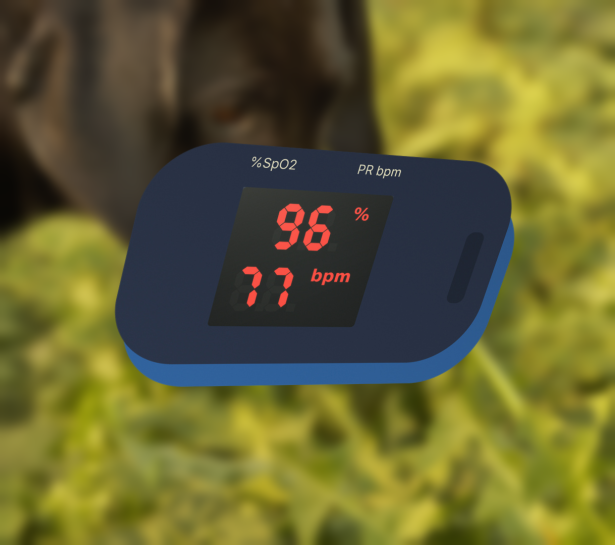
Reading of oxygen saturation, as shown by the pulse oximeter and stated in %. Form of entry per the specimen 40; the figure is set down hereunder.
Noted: 96
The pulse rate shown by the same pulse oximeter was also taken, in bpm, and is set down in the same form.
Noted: 77
